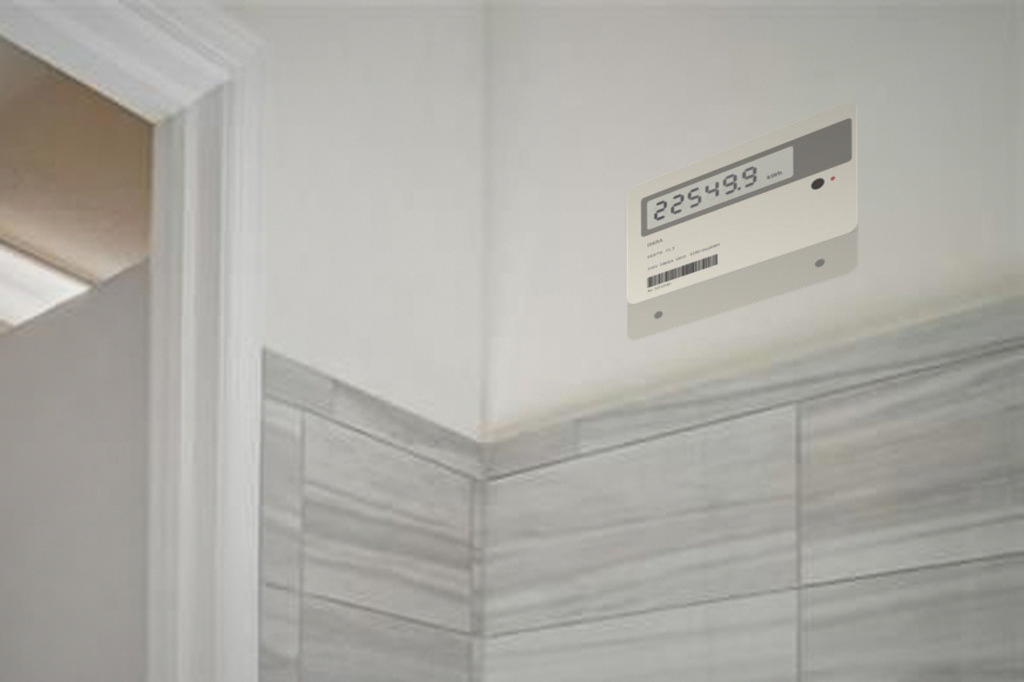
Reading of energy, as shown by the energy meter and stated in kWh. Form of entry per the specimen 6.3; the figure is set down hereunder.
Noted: 22549.9
